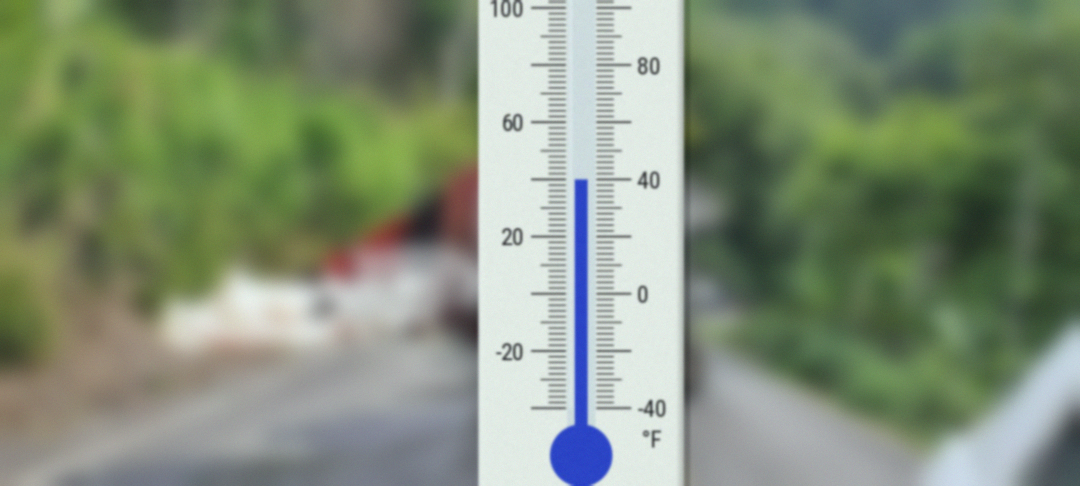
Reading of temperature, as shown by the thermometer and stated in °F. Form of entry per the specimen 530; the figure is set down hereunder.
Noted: 40
